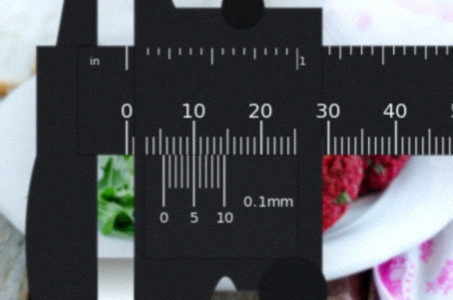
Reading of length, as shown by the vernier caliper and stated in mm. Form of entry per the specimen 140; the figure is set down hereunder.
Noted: 5.5
